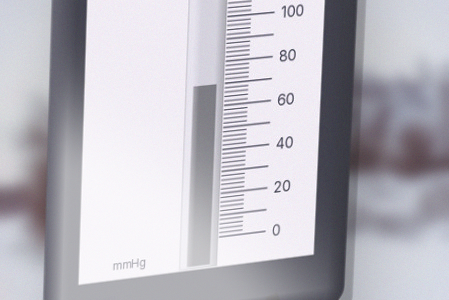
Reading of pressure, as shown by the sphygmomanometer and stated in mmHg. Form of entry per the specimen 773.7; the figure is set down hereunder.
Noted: 70
